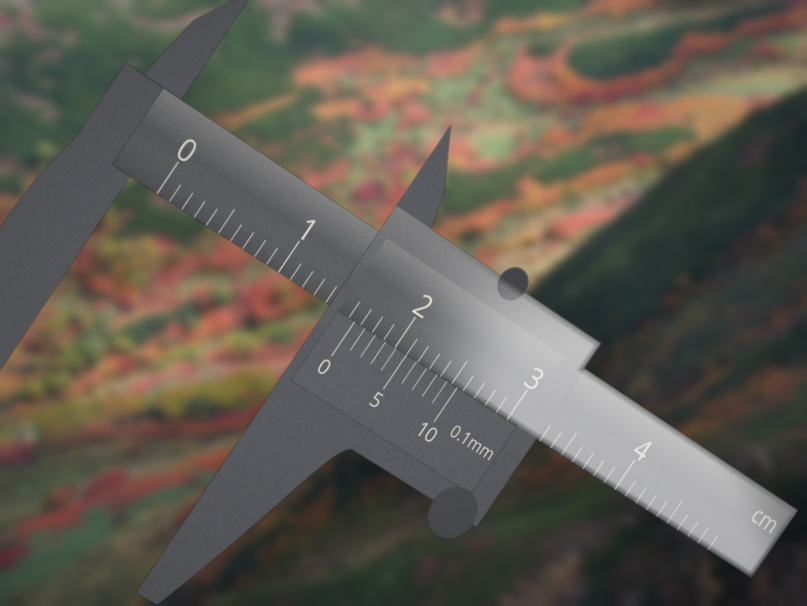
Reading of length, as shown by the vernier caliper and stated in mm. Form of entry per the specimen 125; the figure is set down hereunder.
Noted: 16.5
